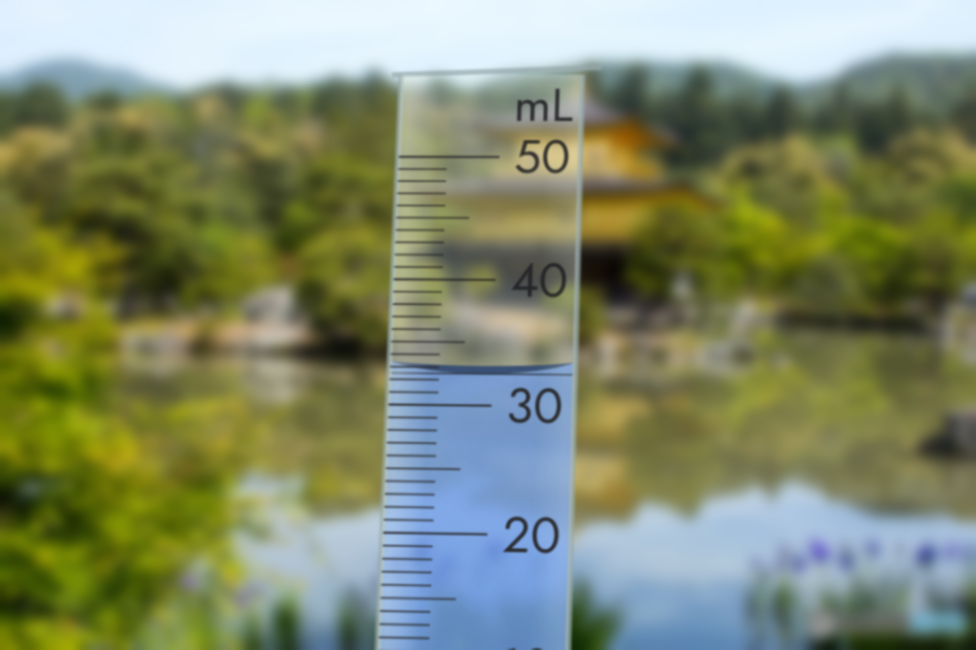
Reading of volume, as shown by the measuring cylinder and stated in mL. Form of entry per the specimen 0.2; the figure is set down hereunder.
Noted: 32.5
